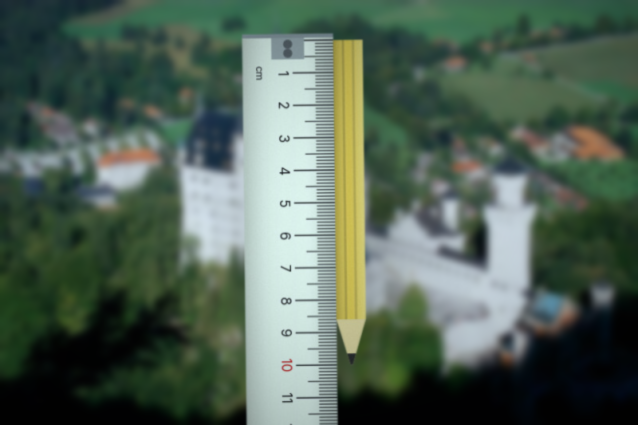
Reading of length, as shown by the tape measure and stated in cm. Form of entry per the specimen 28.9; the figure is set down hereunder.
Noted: 10
